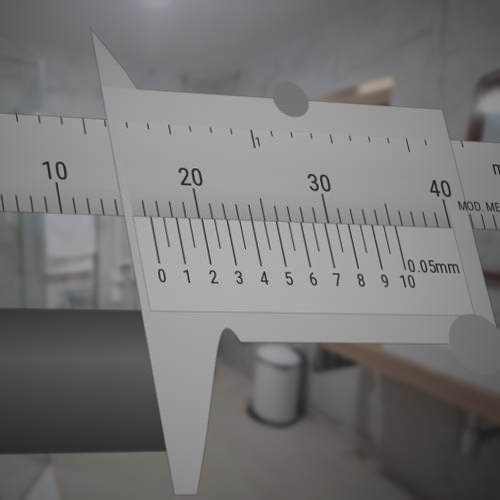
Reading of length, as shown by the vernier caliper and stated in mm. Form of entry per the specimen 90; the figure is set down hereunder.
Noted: 16.4
